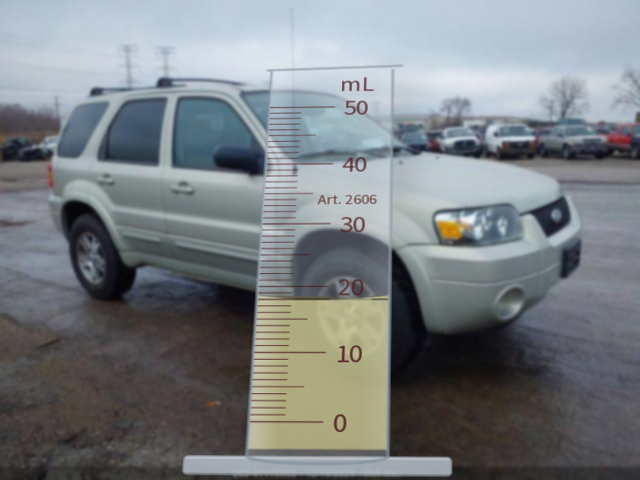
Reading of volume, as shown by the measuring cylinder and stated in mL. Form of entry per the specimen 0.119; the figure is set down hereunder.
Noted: 18
